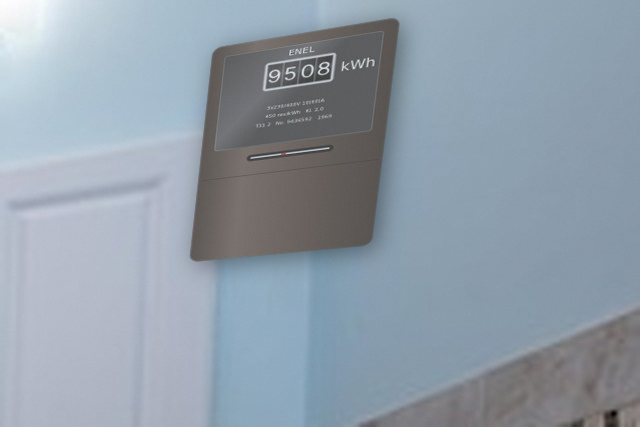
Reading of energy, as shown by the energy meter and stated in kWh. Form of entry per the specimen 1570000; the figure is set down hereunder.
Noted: 9508
